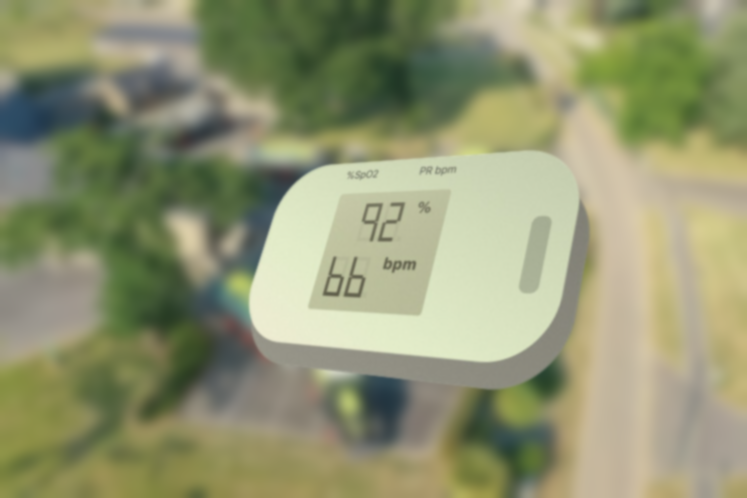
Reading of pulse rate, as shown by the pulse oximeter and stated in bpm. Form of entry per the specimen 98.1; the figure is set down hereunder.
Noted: 66
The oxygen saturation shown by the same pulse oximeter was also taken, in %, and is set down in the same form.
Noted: 92
